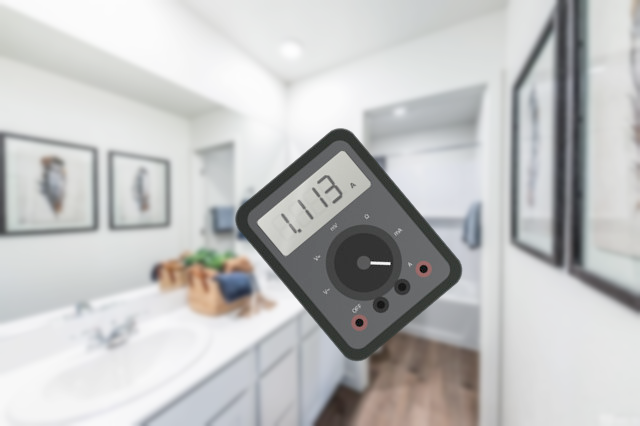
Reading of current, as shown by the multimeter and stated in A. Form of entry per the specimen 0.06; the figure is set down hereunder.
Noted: 1.113
